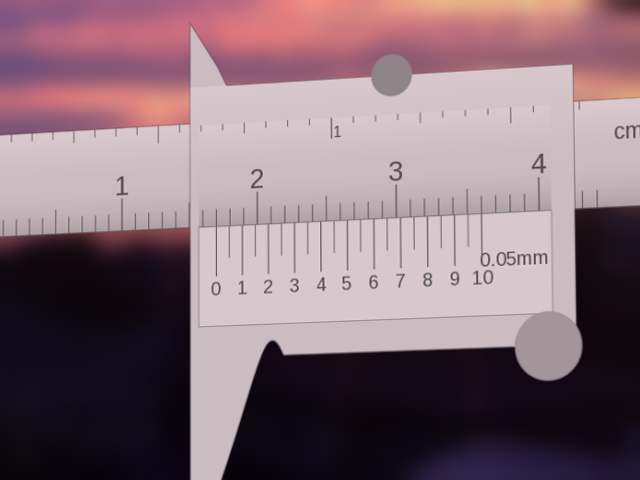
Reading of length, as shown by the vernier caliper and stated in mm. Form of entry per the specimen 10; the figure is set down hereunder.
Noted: 17.0
